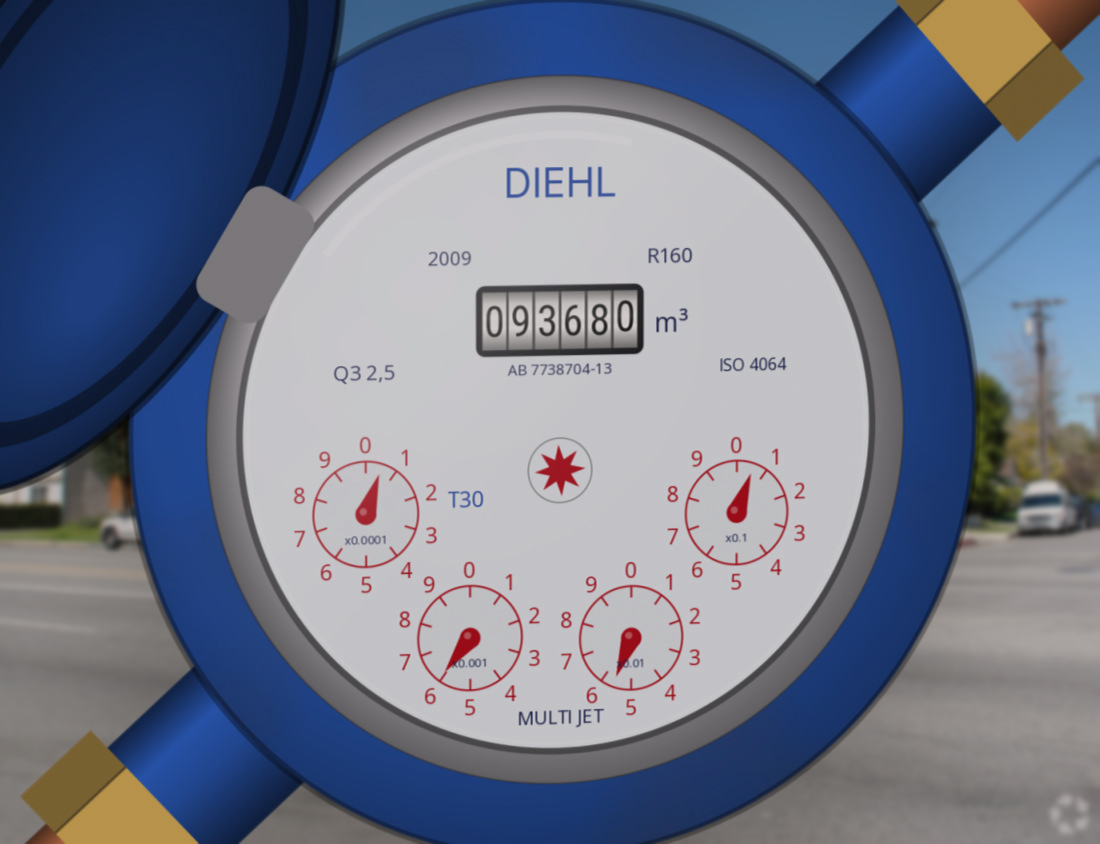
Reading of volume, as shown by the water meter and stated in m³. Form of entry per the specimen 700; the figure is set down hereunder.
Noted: 93680.0560
